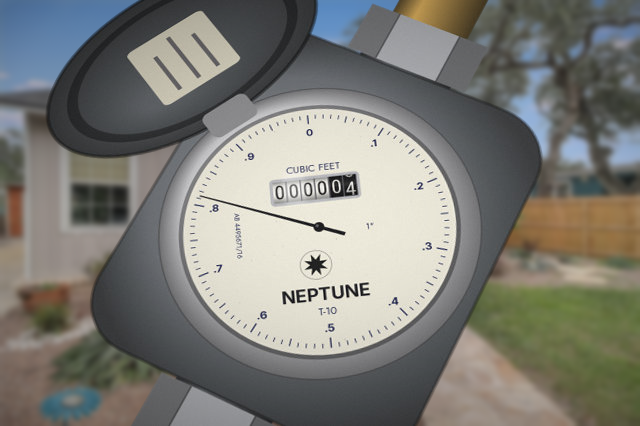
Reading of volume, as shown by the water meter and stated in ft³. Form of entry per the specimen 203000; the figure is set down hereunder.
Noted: 3.81
